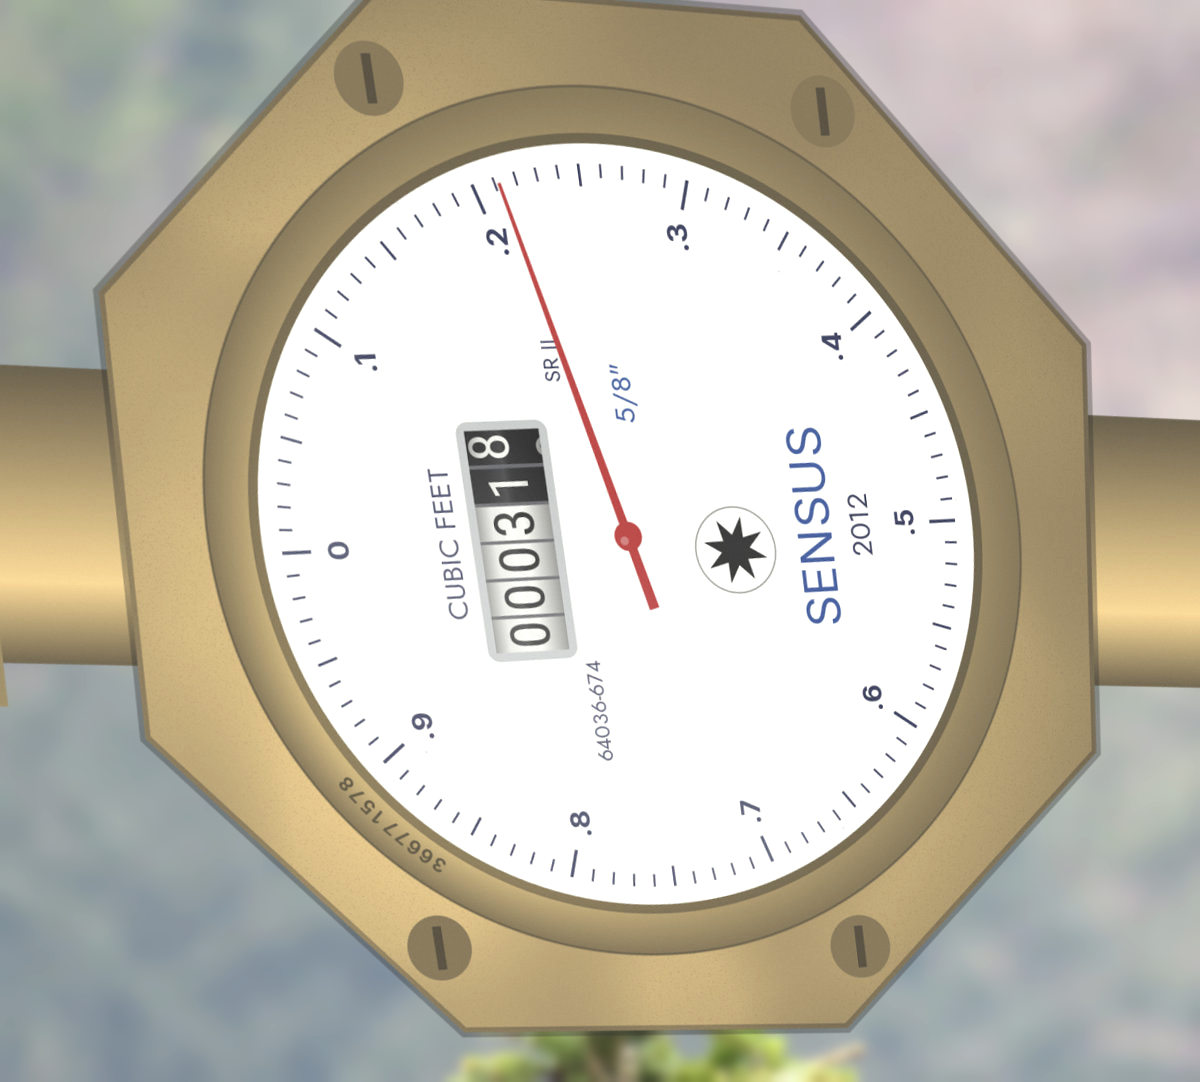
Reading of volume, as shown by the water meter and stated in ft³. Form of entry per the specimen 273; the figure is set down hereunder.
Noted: 318.21
